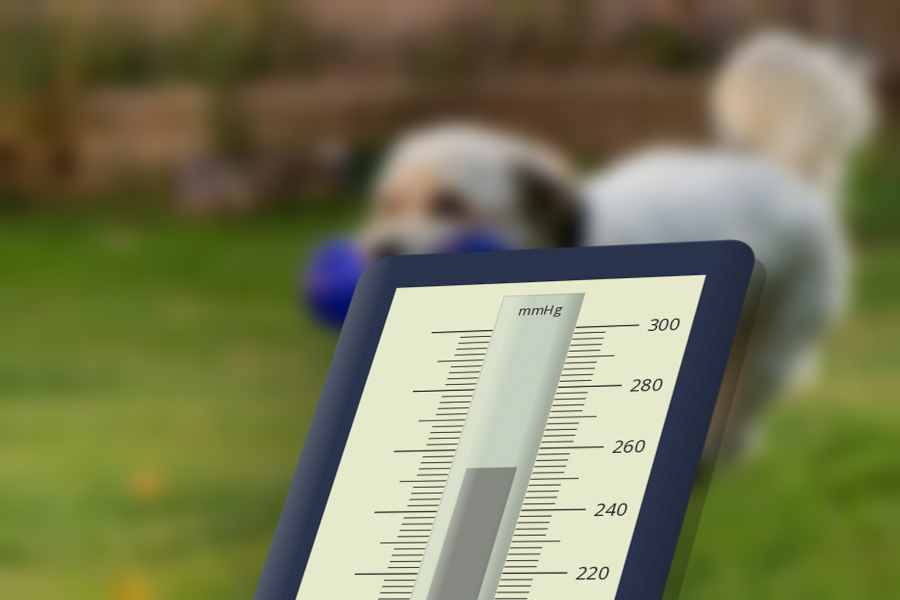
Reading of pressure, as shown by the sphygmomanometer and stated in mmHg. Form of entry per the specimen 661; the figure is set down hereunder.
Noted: 254
